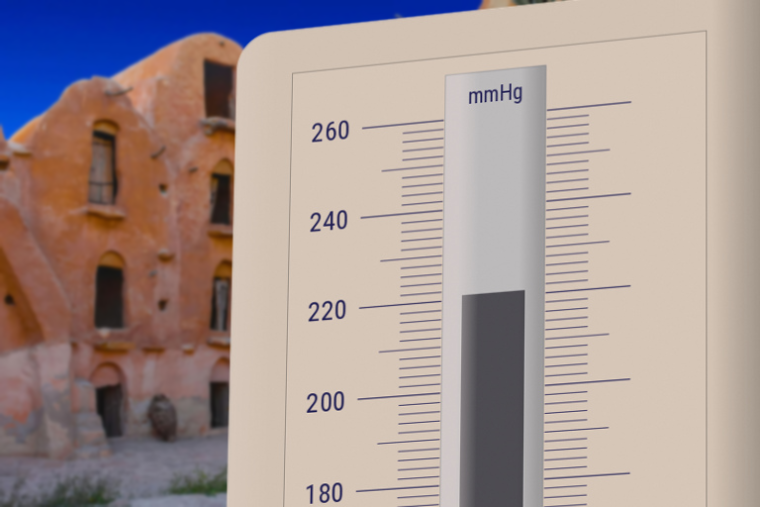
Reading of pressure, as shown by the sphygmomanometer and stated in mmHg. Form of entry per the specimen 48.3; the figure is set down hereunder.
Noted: 221
